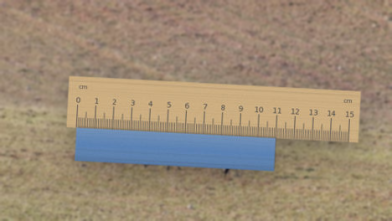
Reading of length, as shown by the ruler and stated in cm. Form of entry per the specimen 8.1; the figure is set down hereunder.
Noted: 11
